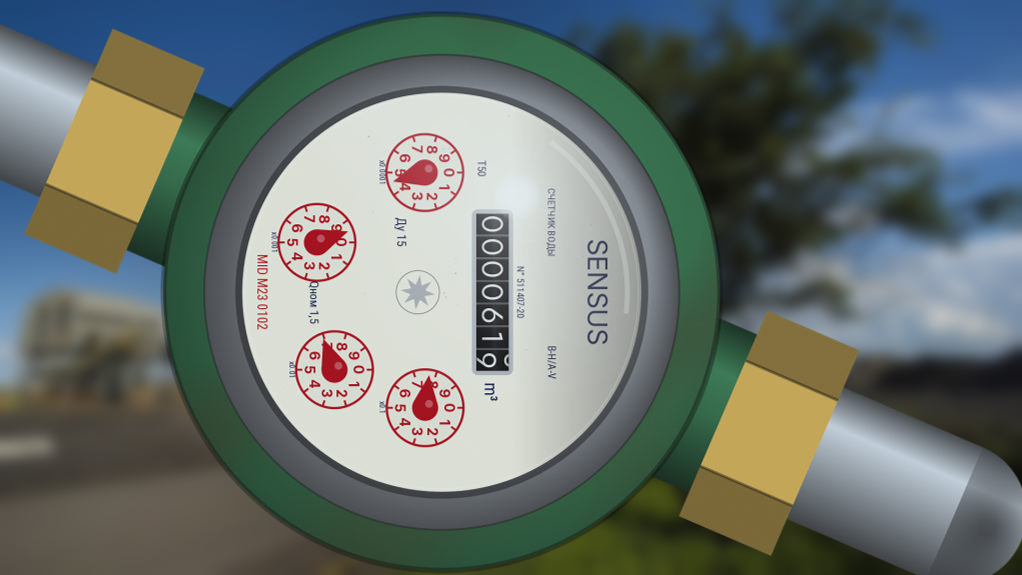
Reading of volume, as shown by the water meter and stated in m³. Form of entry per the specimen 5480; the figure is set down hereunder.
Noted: 618.7694
